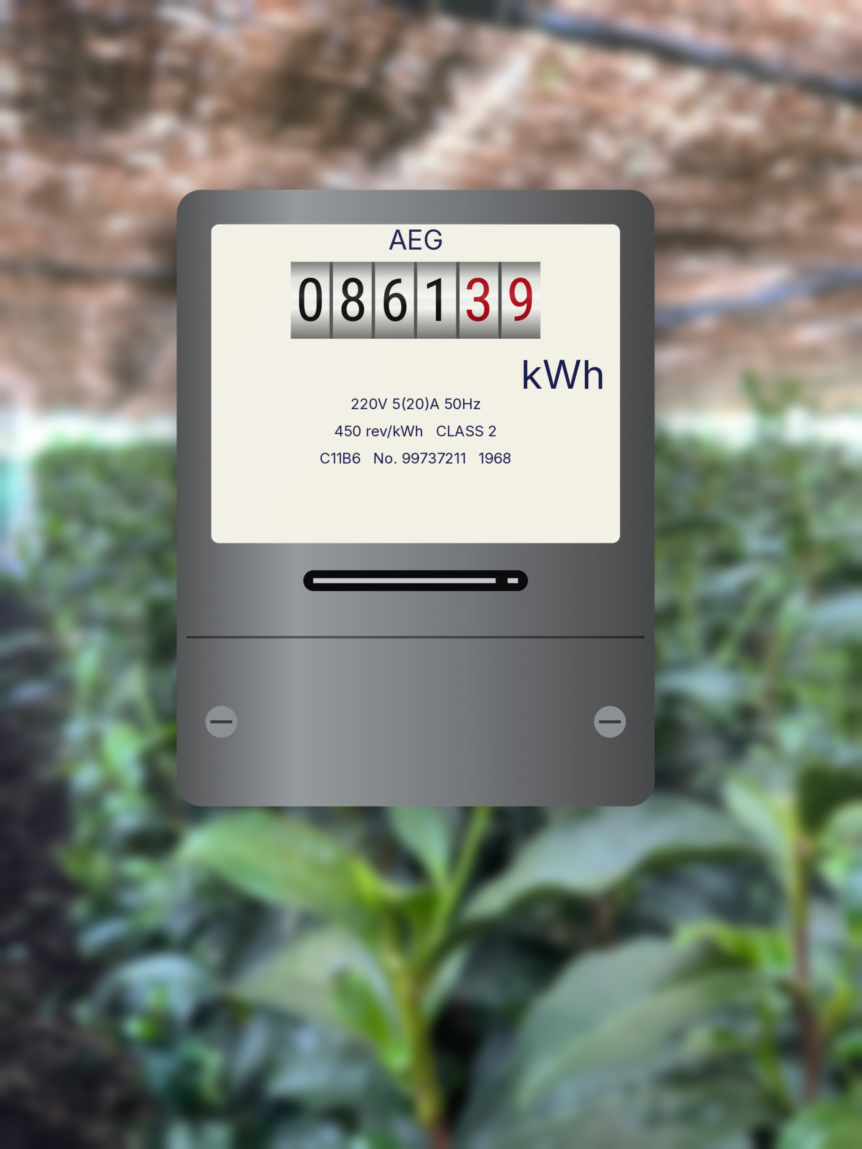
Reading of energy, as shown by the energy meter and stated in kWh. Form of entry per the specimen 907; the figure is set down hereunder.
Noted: 861.39
